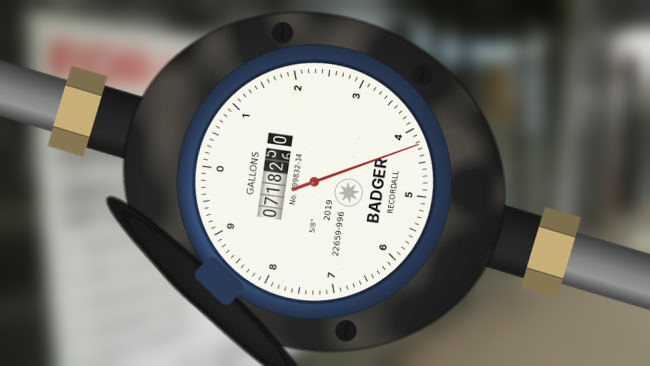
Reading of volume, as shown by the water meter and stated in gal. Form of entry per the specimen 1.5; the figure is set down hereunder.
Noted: 718254.2
